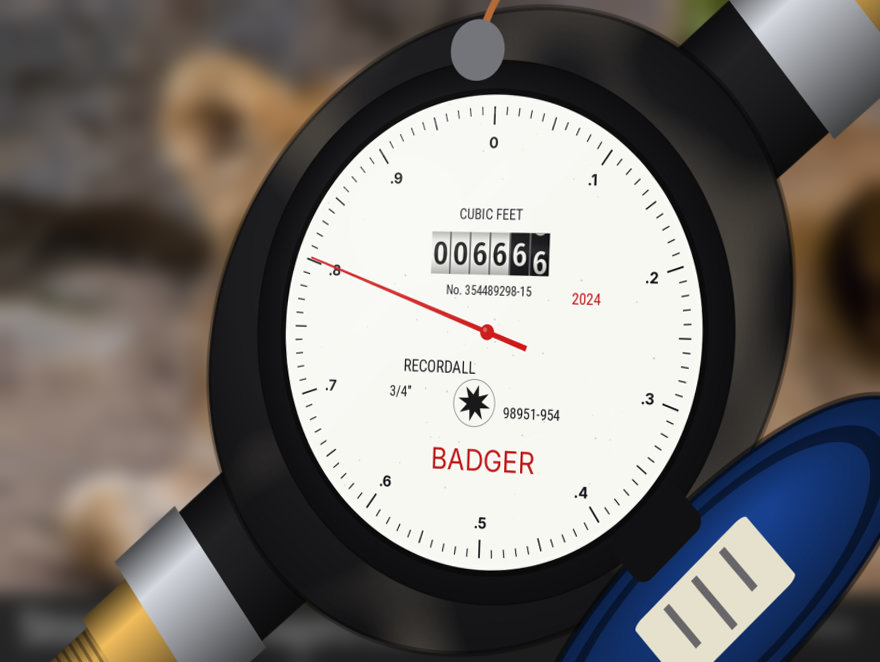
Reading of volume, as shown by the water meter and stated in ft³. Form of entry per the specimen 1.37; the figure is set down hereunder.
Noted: 6665.80
